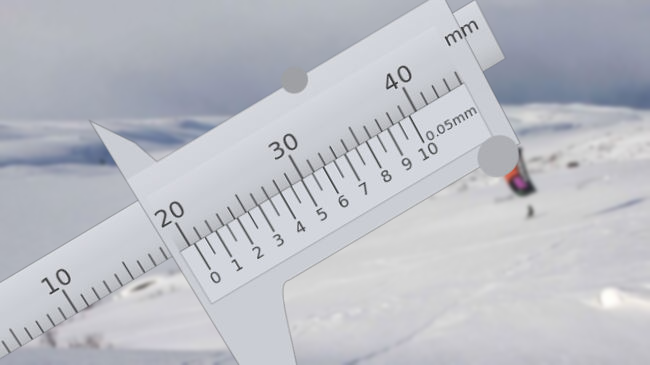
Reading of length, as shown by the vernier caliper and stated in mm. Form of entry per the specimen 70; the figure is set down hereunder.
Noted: 20.4
